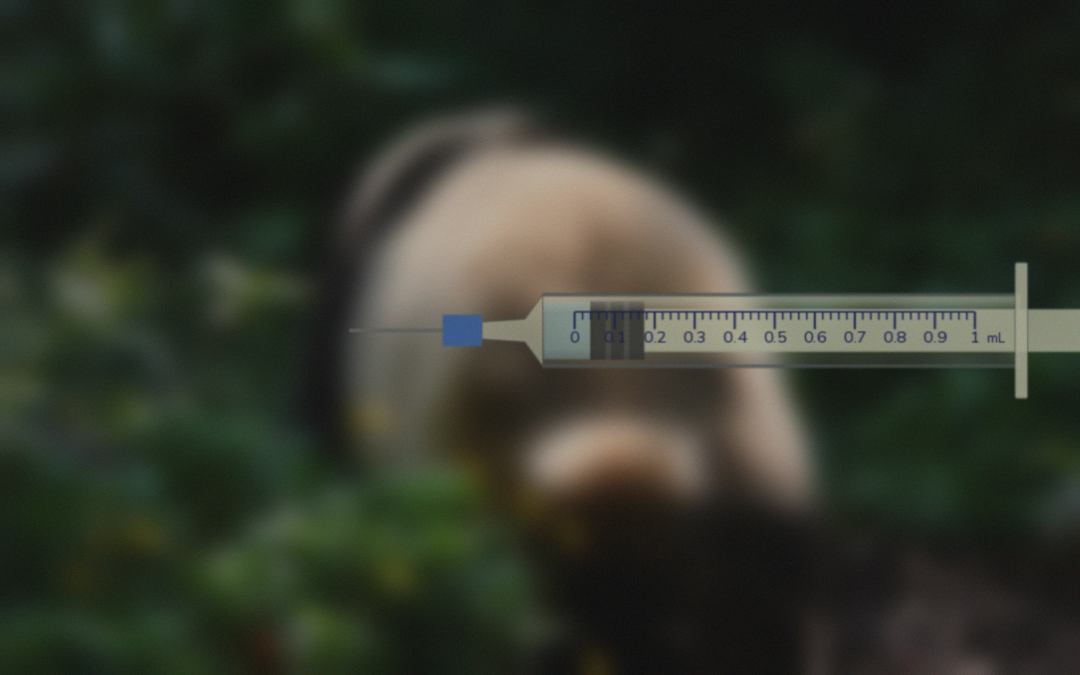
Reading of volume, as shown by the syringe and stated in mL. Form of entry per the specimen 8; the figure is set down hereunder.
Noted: 0.04
